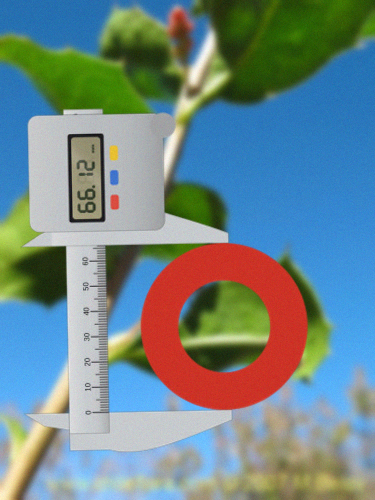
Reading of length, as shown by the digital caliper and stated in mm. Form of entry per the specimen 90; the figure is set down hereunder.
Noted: 66.12
